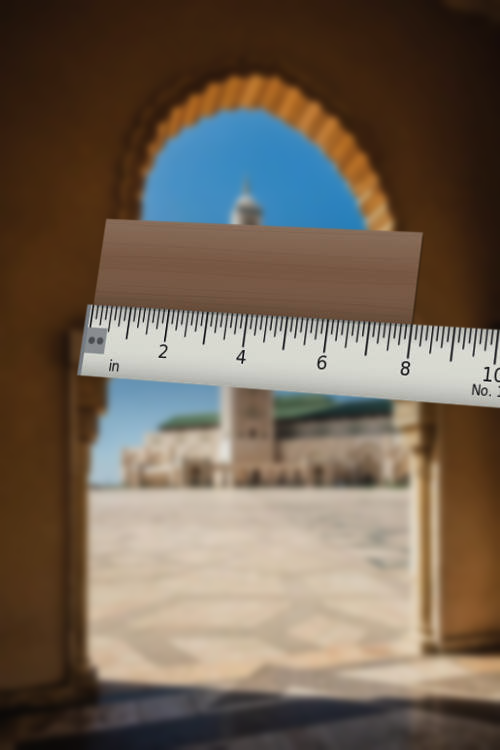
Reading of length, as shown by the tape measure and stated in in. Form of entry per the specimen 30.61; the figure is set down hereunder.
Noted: 8
